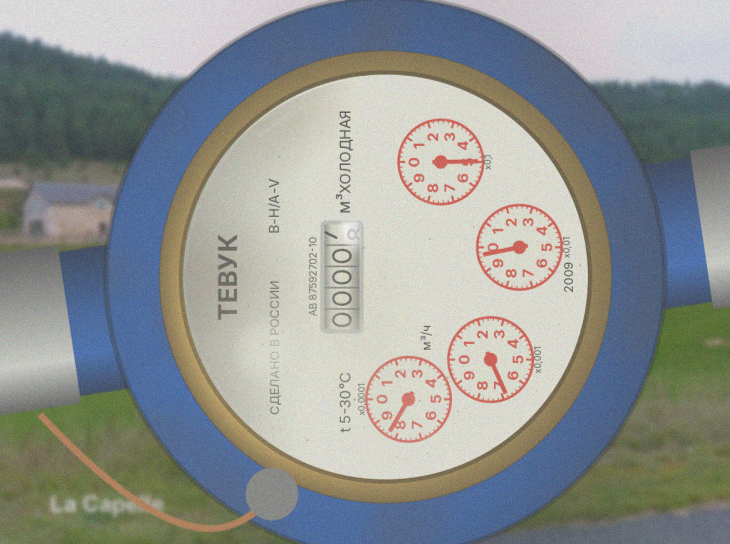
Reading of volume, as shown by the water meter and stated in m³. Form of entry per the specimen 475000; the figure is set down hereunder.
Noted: 7.4968
